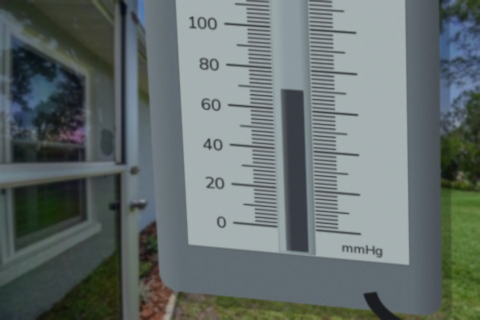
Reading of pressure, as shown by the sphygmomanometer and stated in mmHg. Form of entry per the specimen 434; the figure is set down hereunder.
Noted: 70
